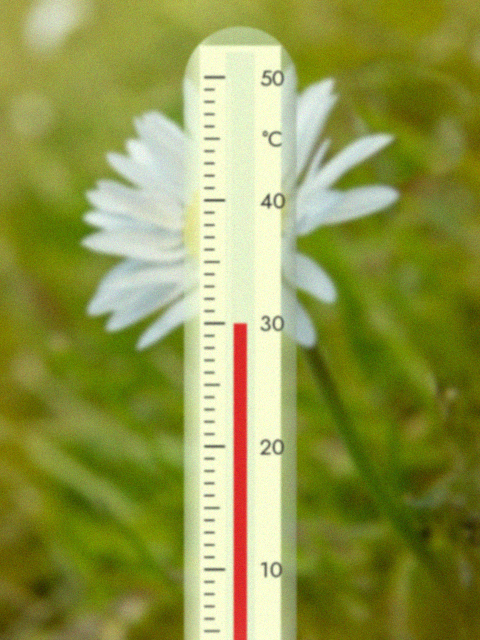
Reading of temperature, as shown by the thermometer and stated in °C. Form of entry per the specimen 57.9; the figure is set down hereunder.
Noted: 30
